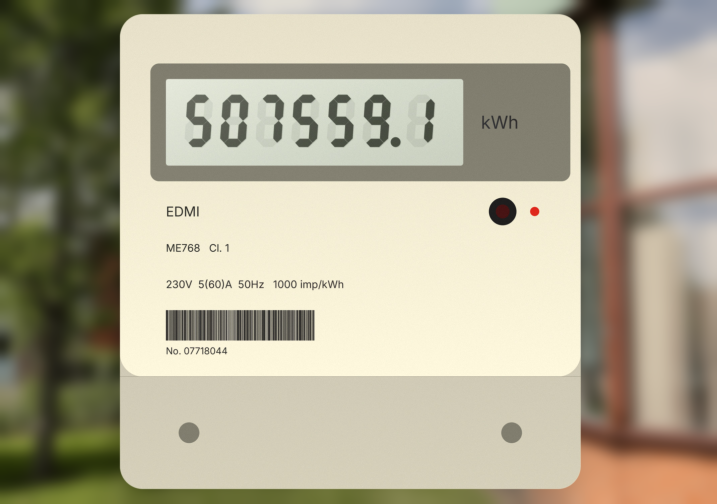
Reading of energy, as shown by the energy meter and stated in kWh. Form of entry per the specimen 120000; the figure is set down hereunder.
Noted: 507559.1
